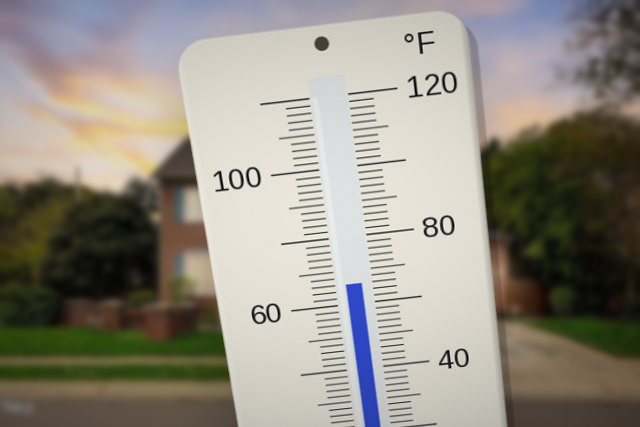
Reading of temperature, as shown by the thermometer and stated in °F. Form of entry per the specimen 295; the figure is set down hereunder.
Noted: 66
